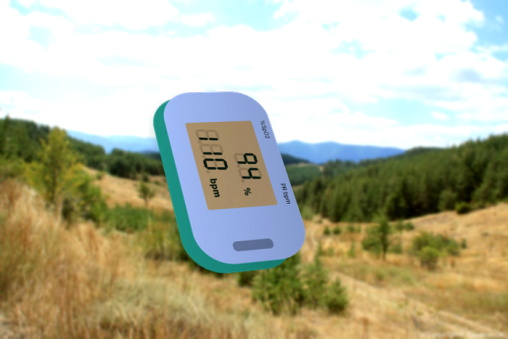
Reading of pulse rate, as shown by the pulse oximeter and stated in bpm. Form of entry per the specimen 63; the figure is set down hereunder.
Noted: 110
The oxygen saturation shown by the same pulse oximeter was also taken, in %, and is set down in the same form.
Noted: 94
